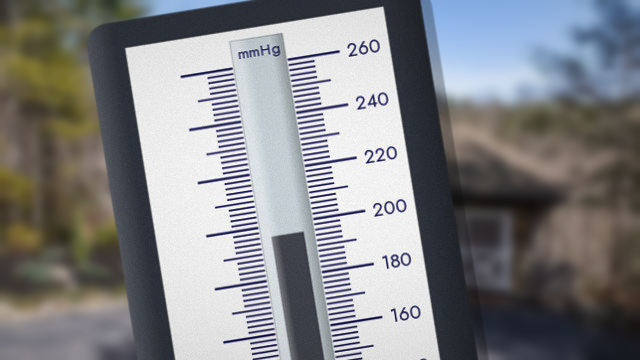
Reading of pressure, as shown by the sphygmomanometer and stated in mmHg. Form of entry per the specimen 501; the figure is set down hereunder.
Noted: 196
